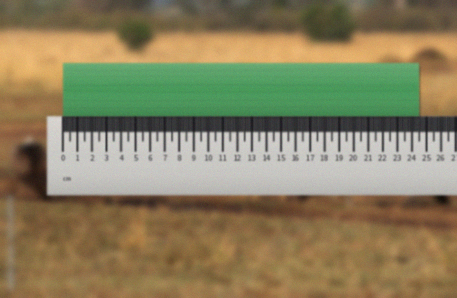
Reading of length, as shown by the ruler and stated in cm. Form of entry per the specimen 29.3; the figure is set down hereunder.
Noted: 24.5
